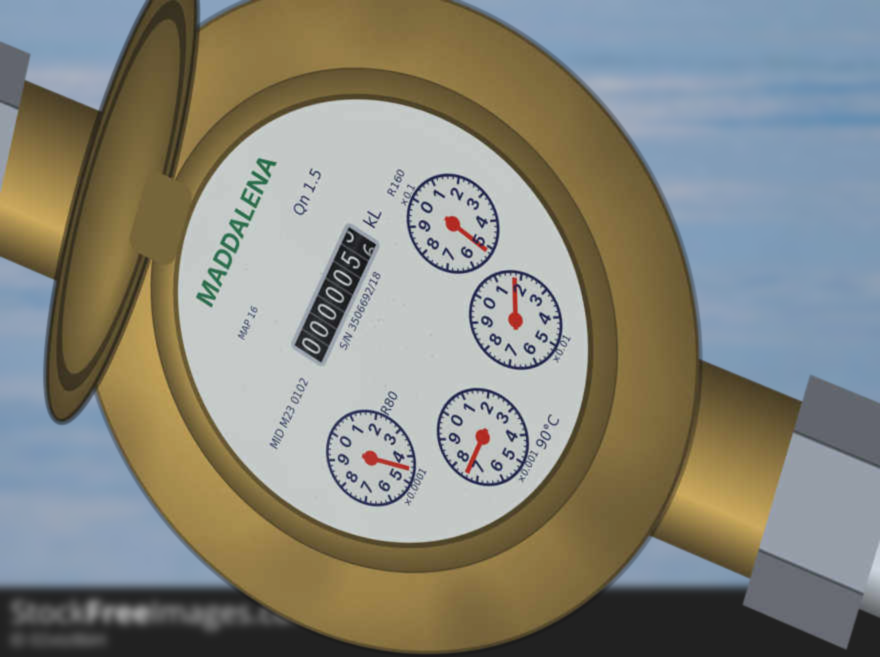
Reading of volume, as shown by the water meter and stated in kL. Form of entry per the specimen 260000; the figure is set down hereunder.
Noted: 55.5174
